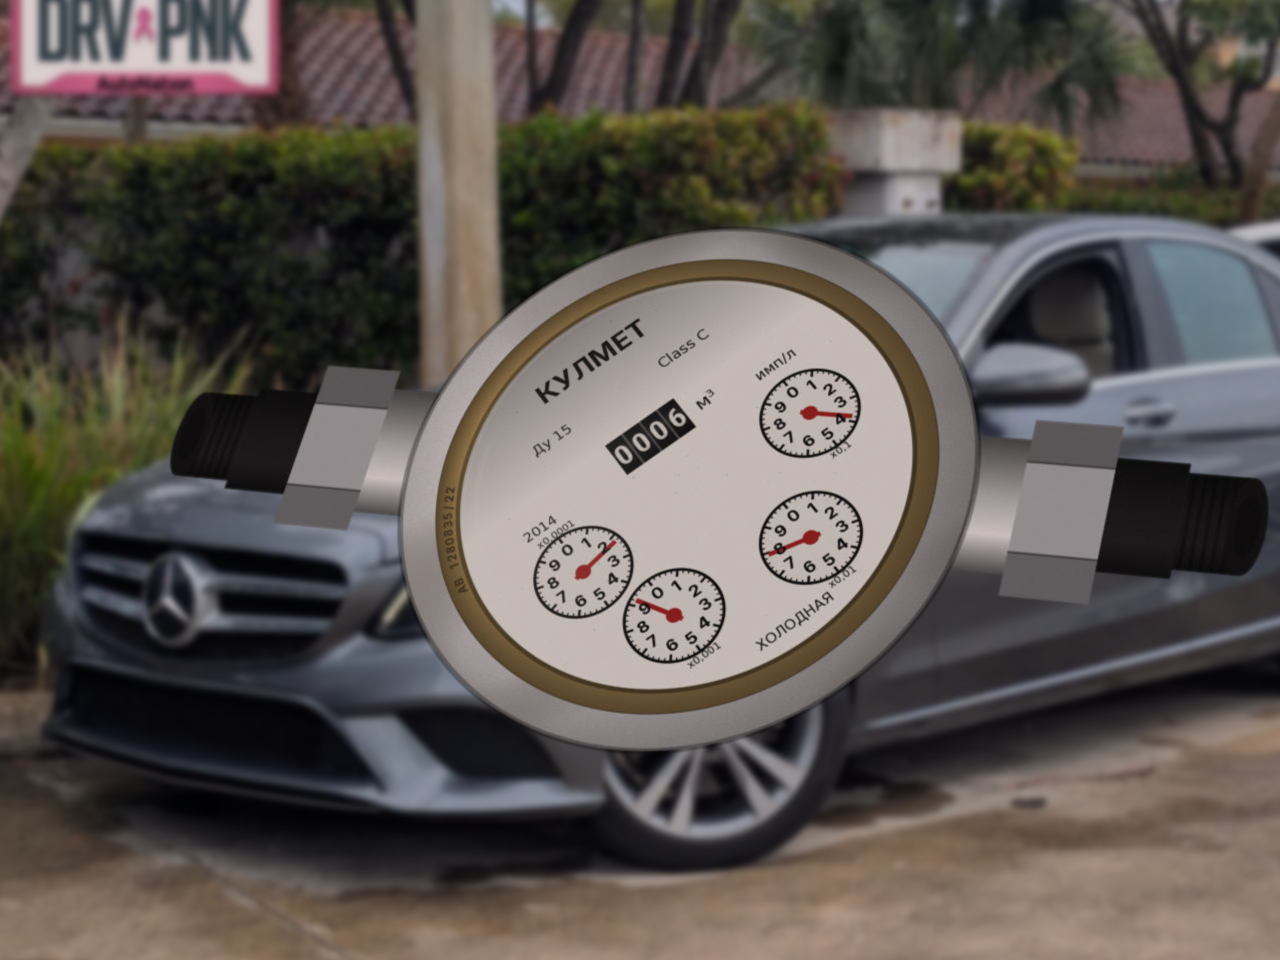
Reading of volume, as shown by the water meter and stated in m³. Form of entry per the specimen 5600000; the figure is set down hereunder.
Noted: 6.3792
